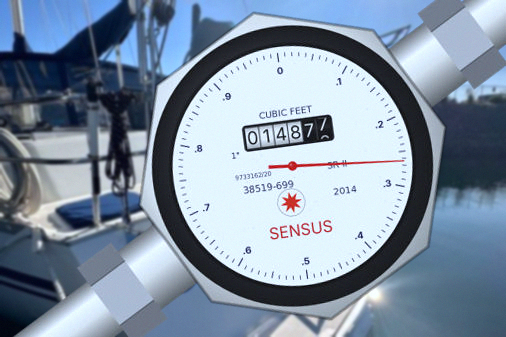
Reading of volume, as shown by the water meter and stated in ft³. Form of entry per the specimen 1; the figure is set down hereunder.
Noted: 14877.26
